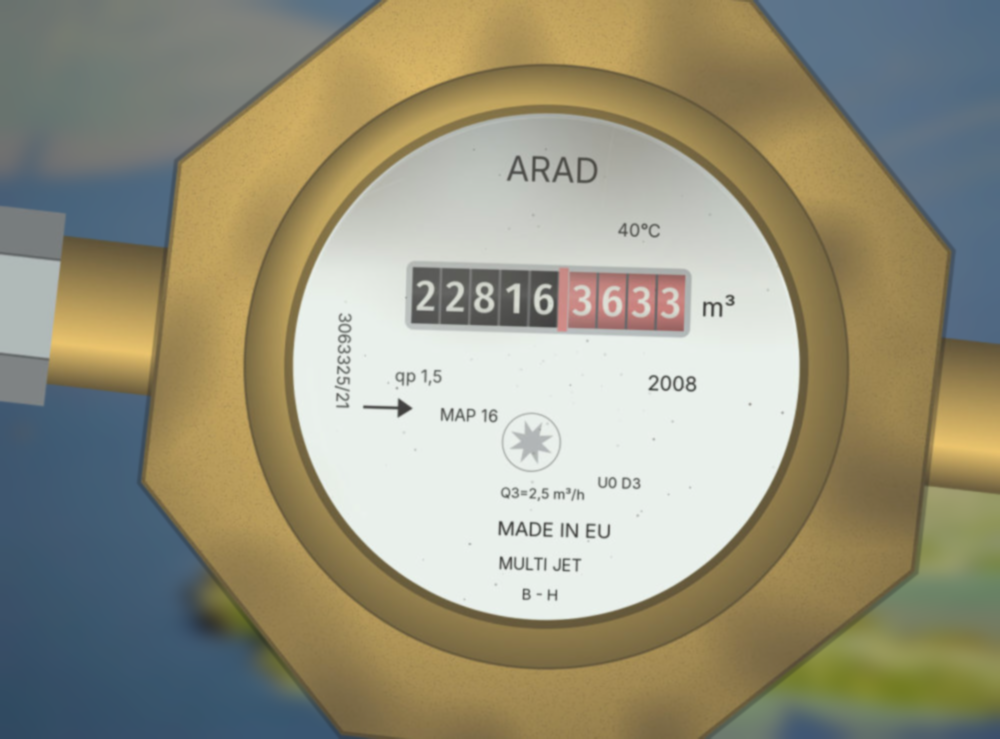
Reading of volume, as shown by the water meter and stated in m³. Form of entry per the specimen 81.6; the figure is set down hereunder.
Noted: 22816.3633
